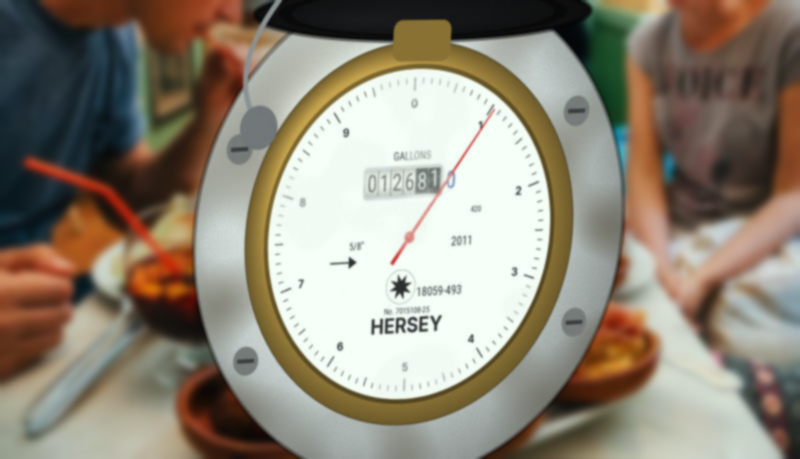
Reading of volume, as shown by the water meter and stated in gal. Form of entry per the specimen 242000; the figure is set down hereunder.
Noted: 126811.0
